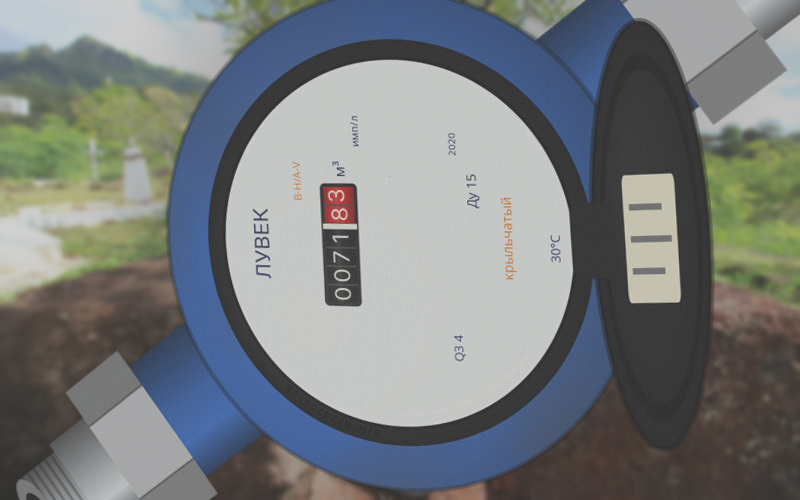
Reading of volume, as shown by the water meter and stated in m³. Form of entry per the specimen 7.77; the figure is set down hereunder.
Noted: 71.83
